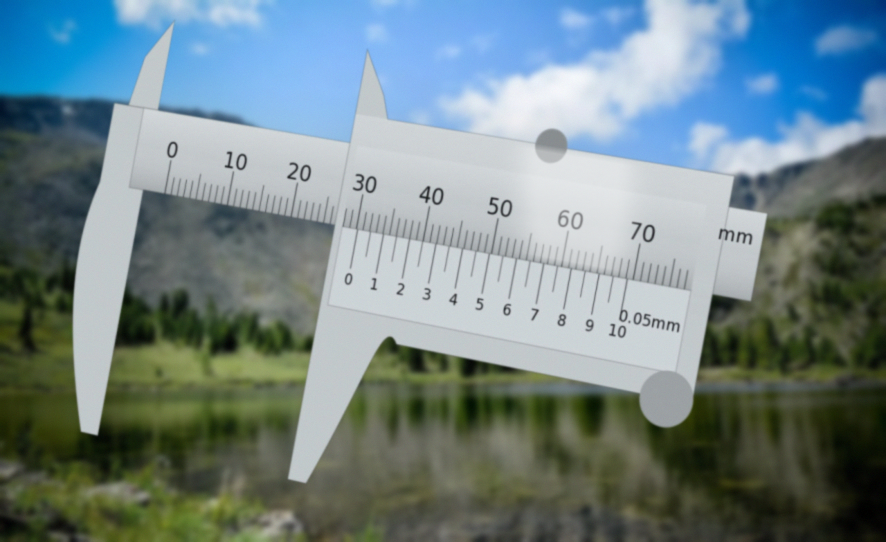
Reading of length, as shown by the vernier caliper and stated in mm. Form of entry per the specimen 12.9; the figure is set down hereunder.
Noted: 30.2
